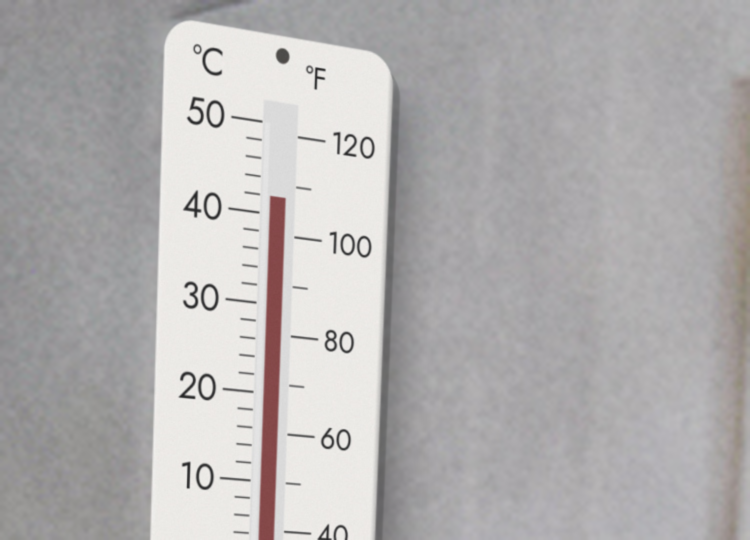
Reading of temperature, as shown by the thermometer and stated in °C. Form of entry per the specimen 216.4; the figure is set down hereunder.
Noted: 42
